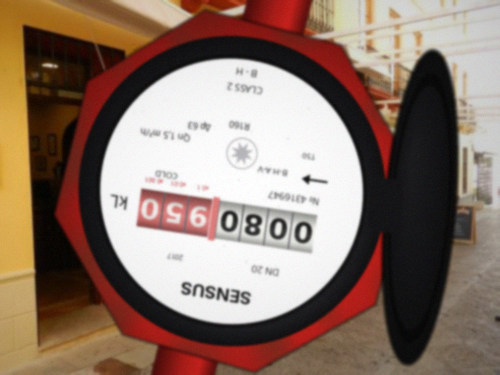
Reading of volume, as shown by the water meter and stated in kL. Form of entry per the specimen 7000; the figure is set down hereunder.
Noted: 80.950
